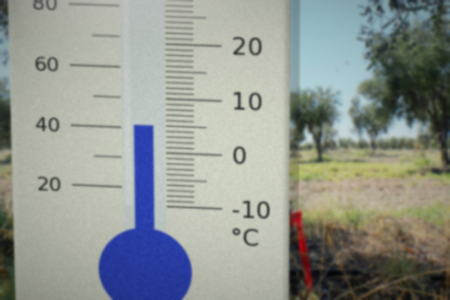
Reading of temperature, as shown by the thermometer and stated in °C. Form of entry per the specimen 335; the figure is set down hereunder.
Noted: 5
